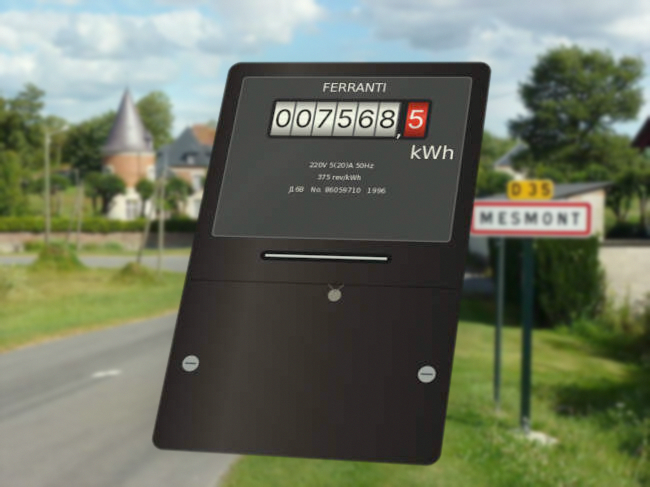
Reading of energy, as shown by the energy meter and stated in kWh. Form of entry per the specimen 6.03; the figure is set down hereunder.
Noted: 7568.5
